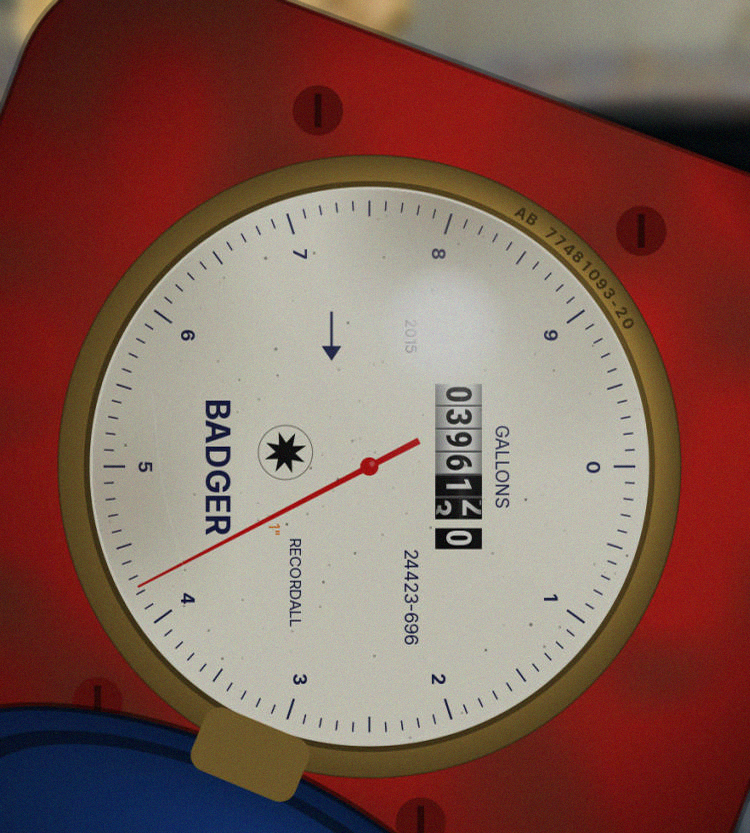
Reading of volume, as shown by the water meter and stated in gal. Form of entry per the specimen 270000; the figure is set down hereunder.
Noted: 396124.2
